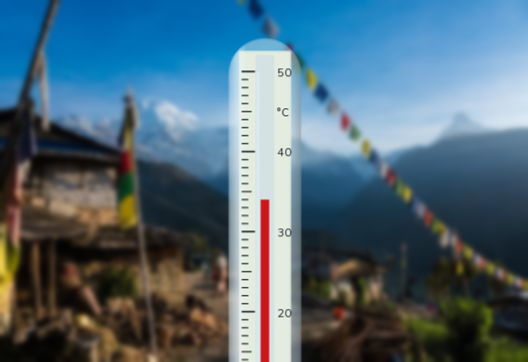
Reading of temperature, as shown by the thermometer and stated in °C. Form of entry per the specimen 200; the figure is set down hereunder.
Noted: 34
